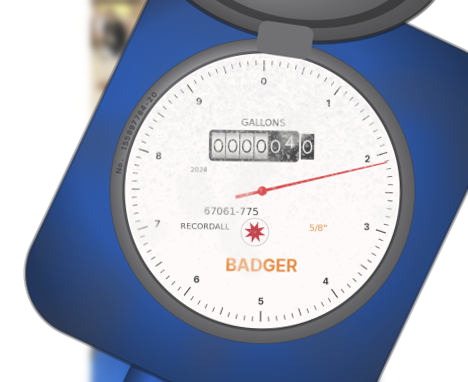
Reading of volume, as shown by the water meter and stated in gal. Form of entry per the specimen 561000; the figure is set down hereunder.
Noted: 42.1
